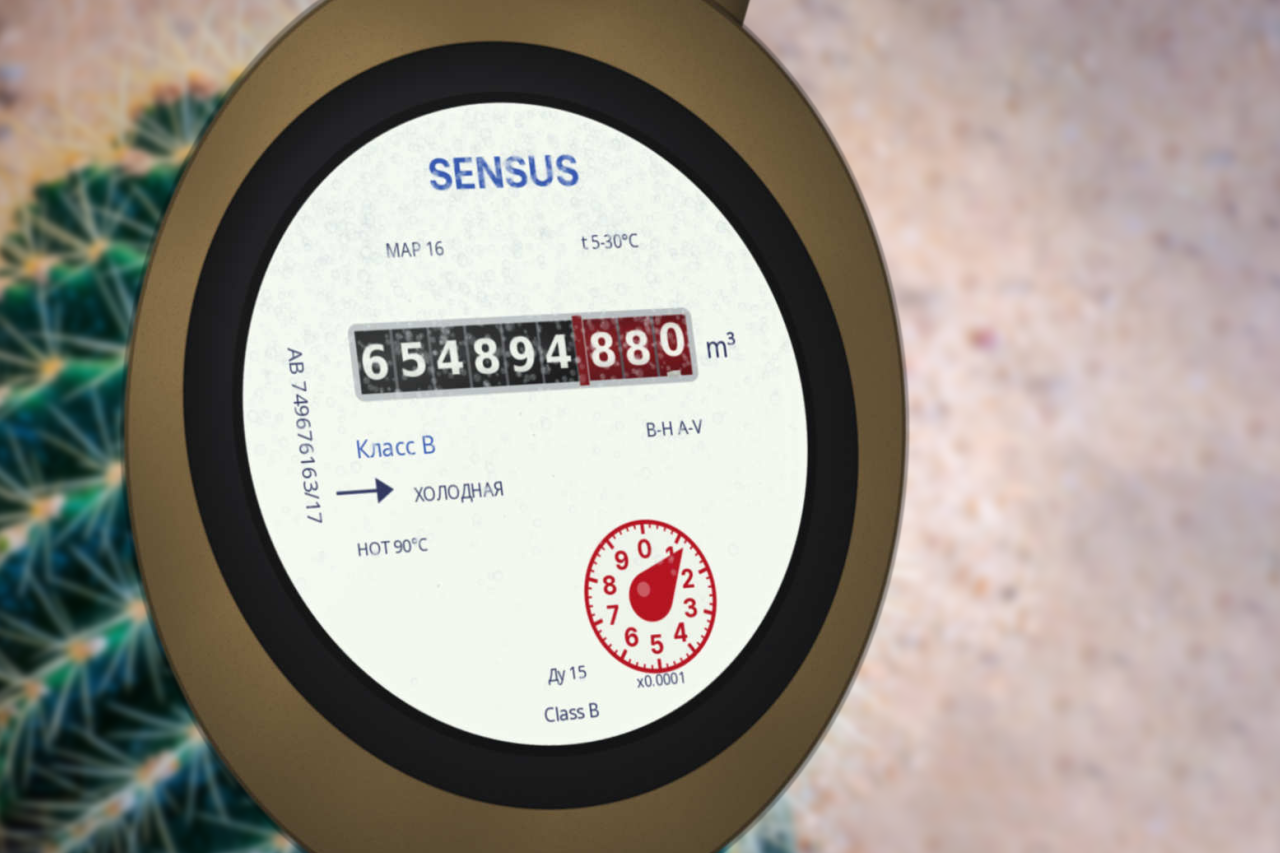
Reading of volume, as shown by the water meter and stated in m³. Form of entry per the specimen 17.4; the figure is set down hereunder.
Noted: 654894.8801
